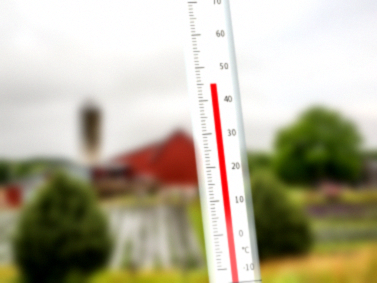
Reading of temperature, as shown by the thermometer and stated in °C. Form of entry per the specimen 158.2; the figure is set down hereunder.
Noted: 45
